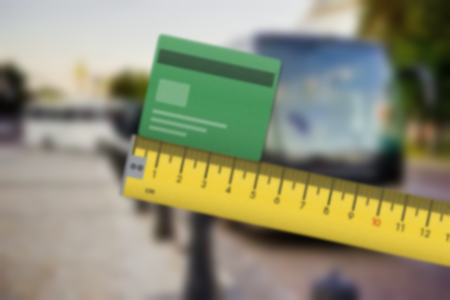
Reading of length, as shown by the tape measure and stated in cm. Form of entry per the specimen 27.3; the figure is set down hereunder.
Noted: 5
